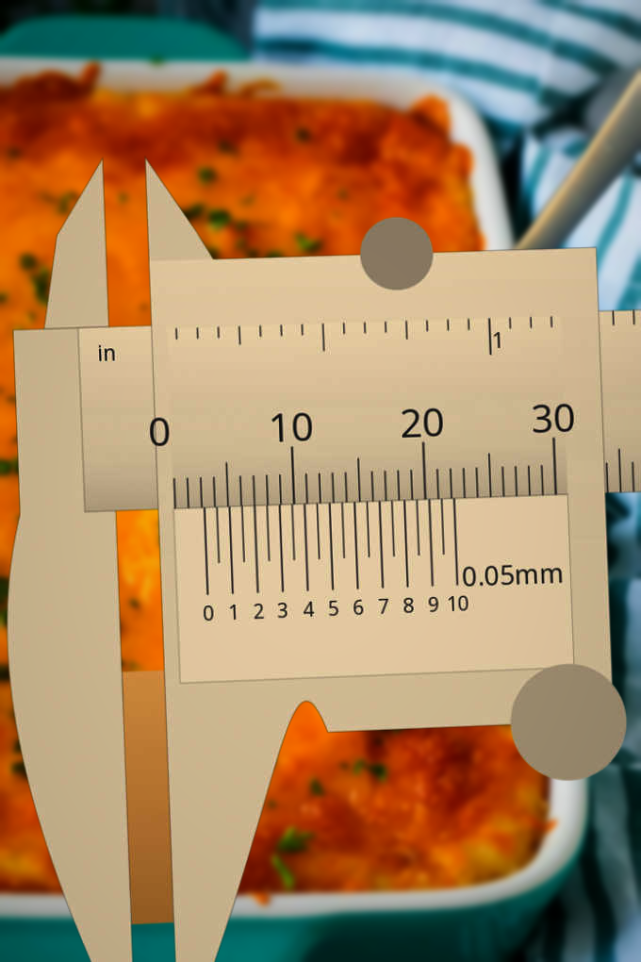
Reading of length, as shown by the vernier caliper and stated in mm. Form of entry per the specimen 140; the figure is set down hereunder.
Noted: 3.2
